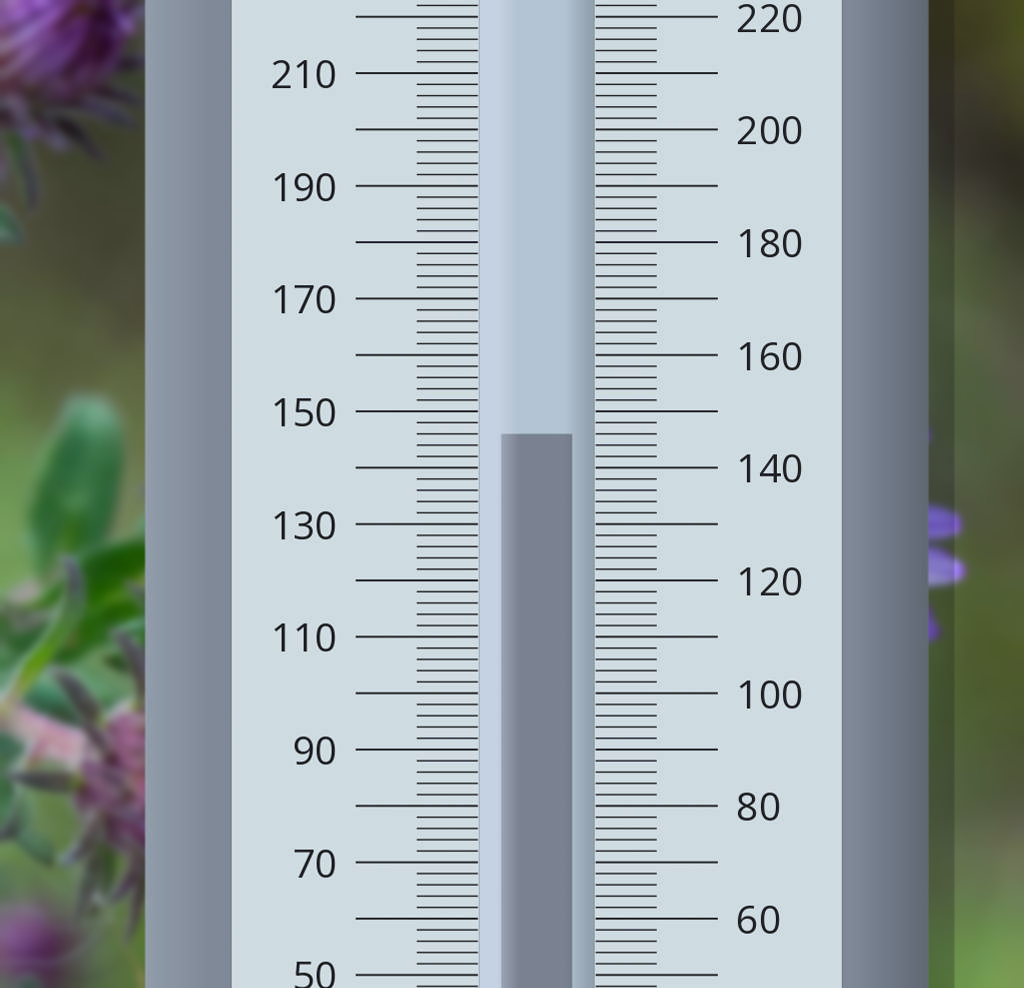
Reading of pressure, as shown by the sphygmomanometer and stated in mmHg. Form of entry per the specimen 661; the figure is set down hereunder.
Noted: 146
